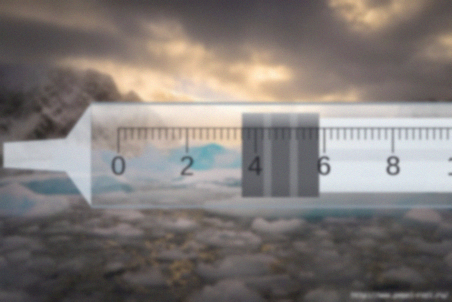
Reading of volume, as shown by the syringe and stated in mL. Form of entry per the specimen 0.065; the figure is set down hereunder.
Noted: 3.6
